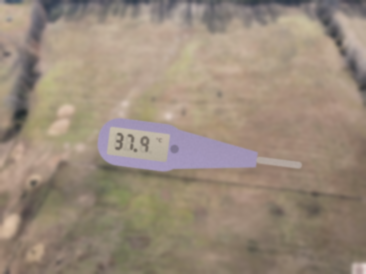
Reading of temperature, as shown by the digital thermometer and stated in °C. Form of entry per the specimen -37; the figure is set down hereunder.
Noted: 37.9
